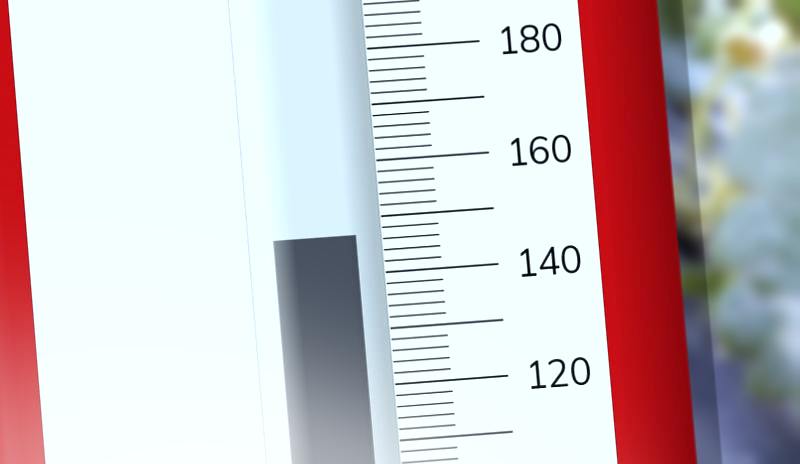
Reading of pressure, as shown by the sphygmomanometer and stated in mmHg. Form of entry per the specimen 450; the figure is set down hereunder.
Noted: 147
